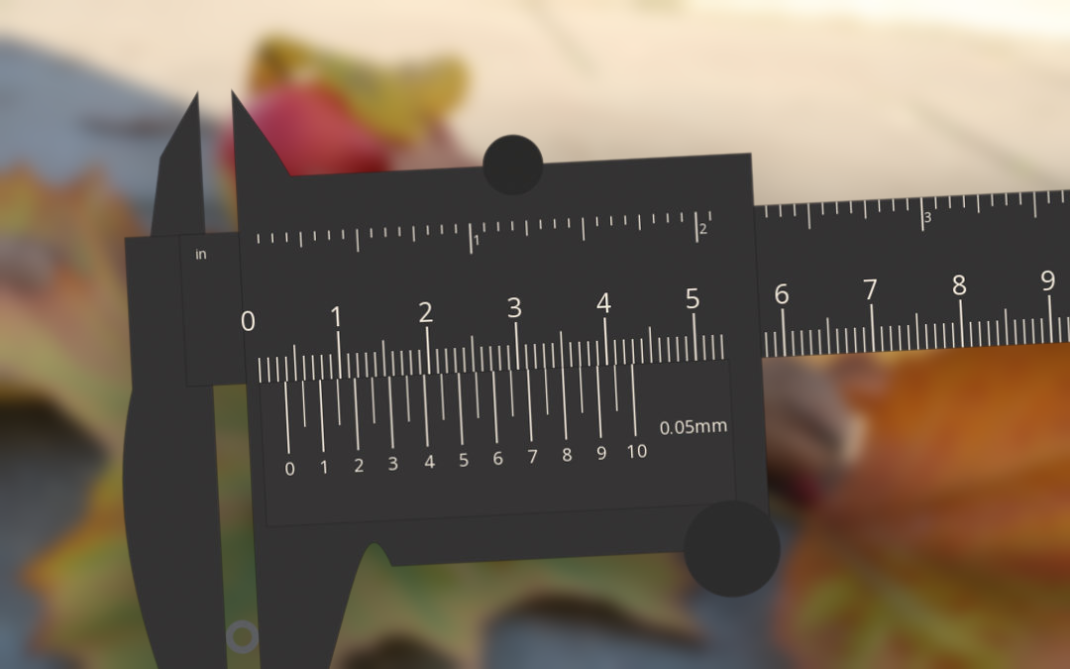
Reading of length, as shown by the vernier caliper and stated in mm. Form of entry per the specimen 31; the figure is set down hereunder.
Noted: 3.8
